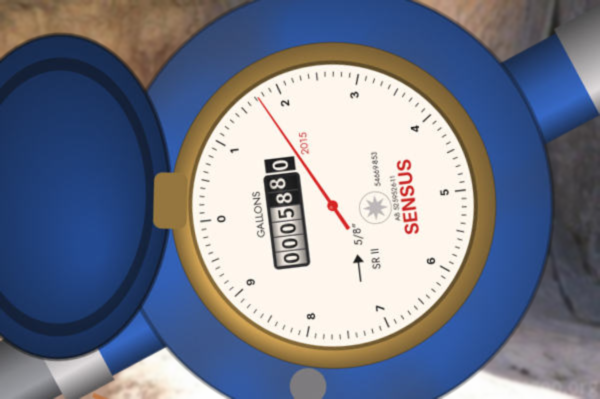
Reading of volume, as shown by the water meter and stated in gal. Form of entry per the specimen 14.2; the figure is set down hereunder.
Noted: 5881.7
